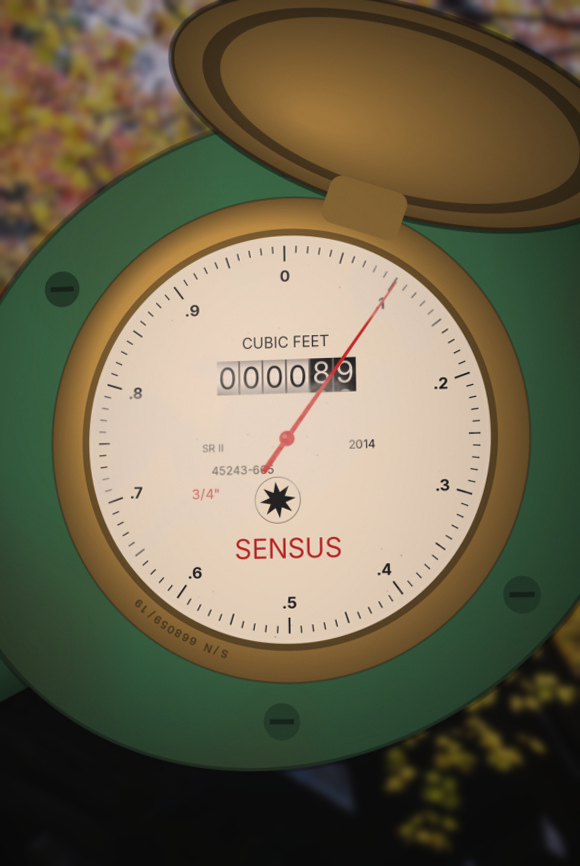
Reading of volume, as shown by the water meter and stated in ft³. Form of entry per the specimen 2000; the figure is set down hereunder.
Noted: 89.10
